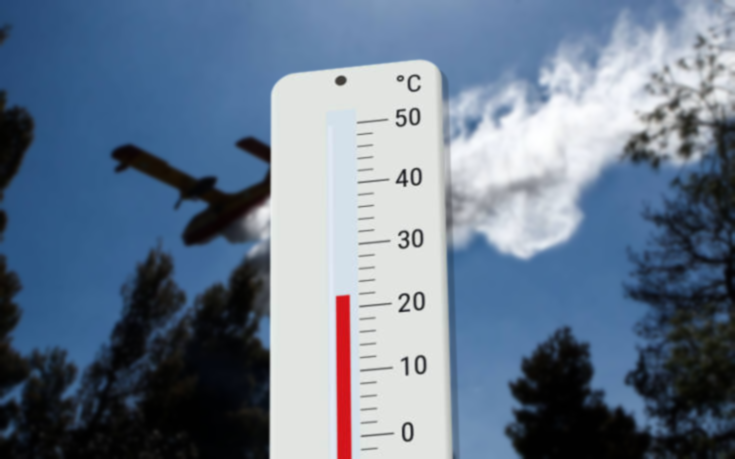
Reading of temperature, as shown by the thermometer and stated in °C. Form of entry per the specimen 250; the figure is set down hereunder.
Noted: 22
